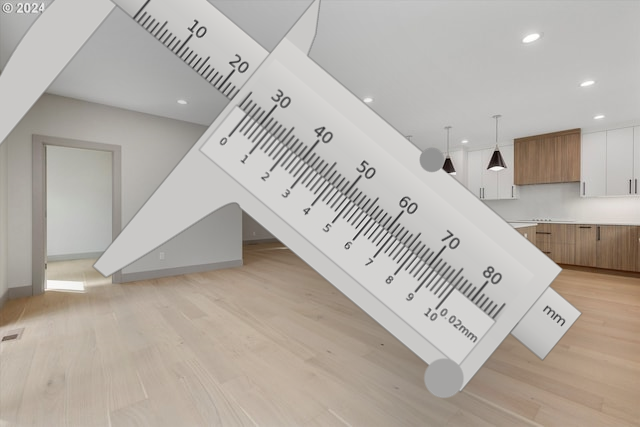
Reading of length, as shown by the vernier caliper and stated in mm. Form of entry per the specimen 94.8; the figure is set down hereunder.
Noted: 27.0
